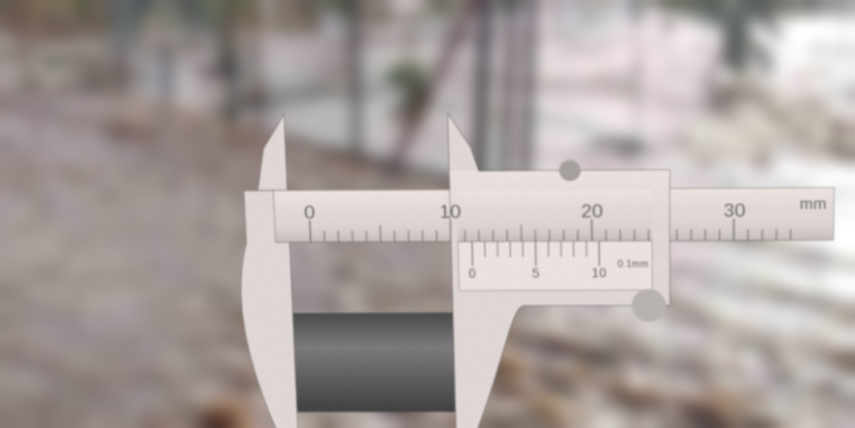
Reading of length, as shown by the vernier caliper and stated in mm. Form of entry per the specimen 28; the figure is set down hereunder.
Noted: 11.5
